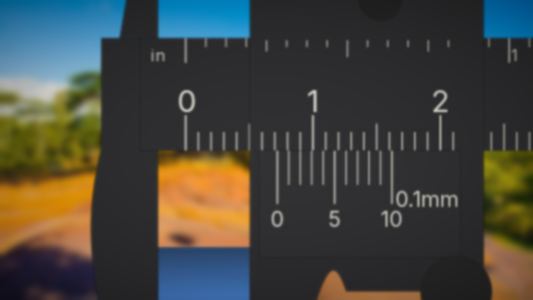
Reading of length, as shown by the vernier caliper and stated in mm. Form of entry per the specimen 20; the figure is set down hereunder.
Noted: 7.2
